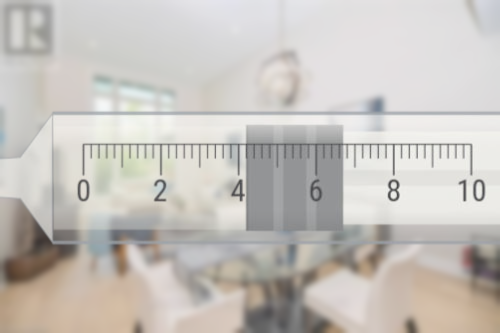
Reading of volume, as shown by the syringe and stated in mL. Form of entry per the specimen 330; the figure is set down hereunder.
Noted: 4.2
